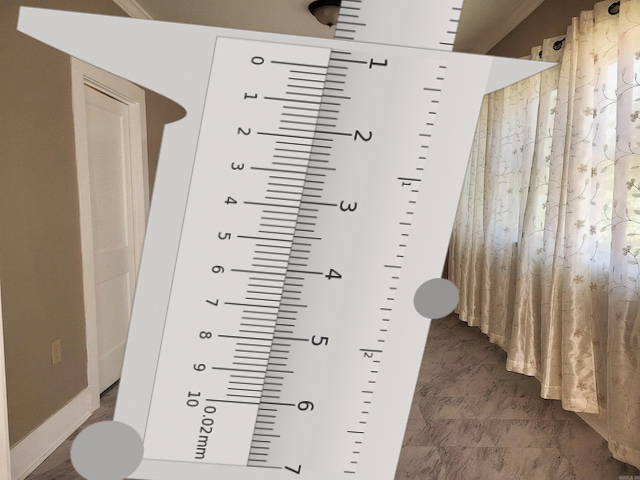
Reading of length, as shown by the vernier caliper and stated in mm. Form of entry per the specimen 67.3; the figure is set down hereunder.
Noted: 11.2
